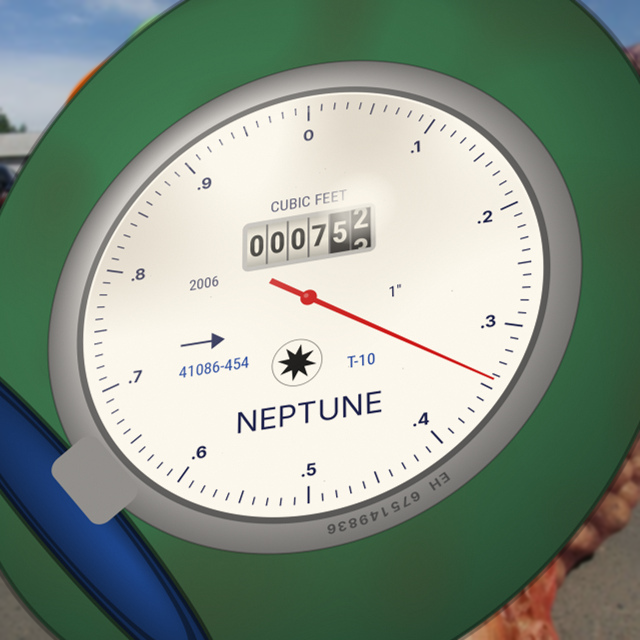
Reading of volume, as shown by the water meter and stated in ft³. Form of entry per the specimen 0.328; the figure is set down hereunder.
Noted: 752.34
